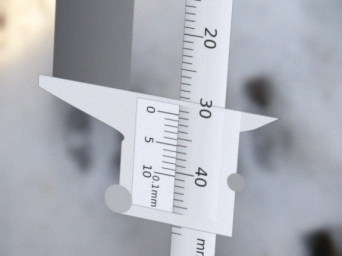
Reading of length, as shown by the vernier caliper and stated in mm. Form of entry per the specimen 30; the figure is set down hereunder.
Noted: 31.6
